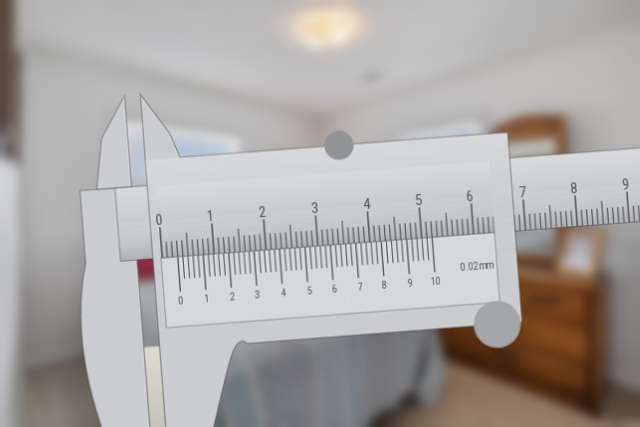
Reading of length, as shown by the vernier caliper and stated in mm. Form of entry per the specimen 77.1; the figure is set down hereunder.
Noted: 3.0
